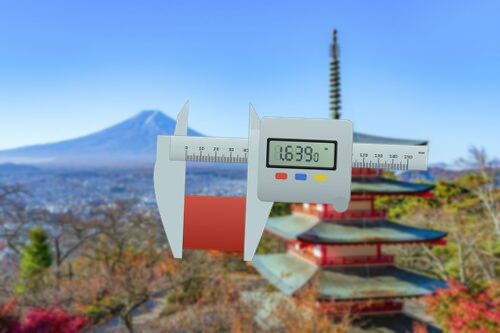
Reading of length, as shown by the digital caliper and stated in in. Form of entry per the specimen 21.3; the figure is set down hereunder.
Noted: 1.6390
